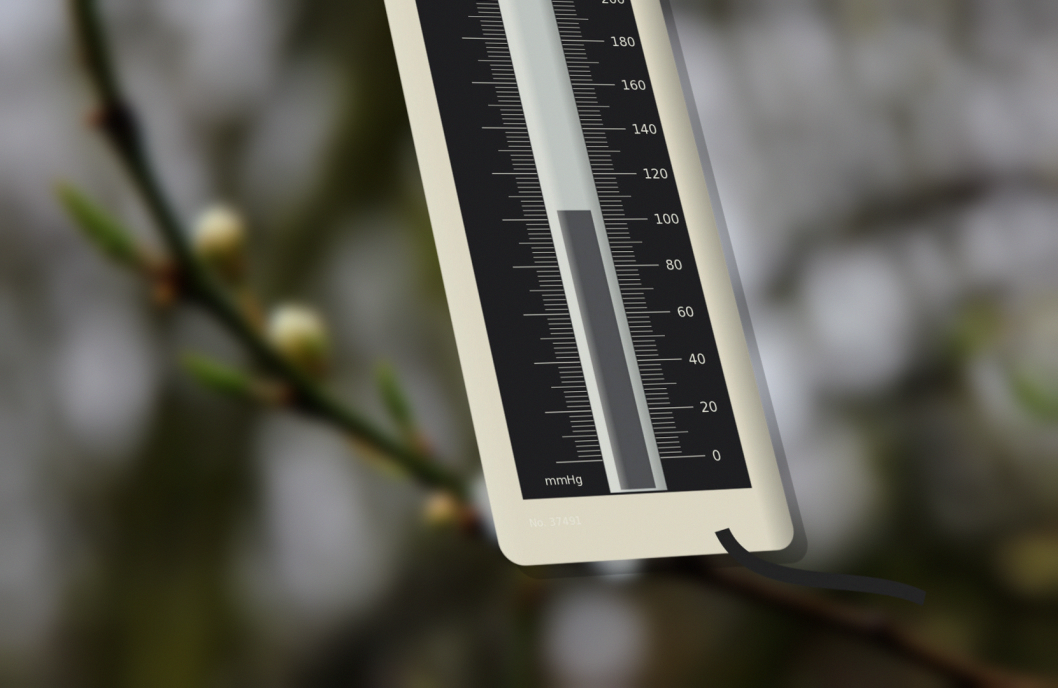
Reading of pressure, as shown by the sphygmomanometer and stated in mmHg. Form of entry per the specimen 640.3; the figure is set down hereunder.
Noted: 104
